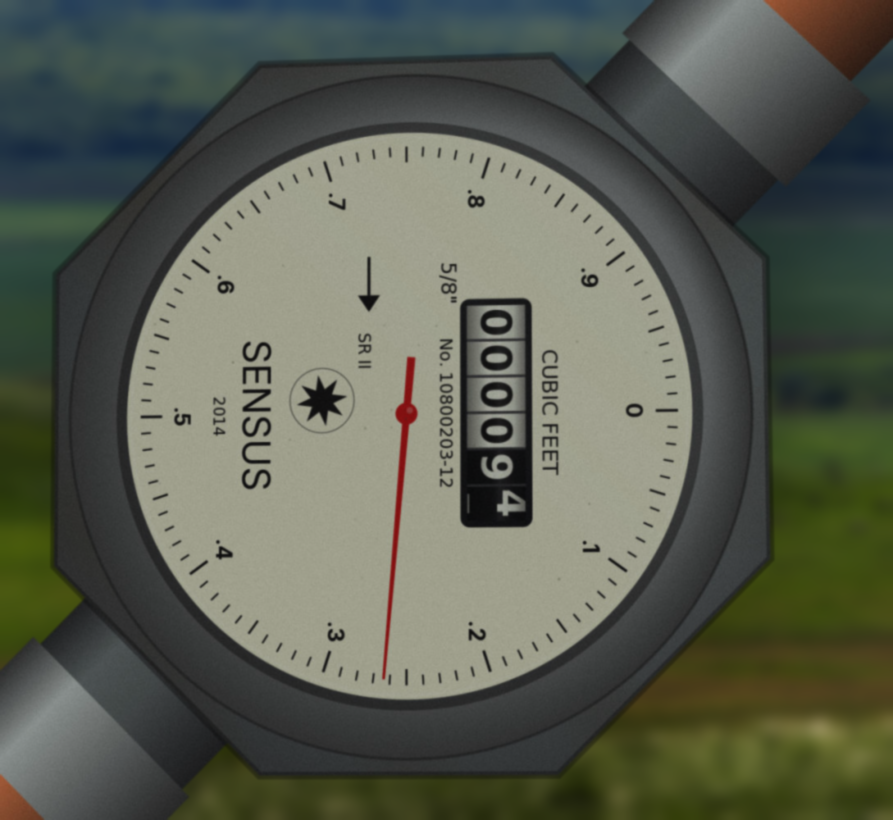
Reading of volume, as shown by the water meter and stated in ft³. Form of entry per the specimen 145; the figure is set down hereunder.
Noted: 94.26
